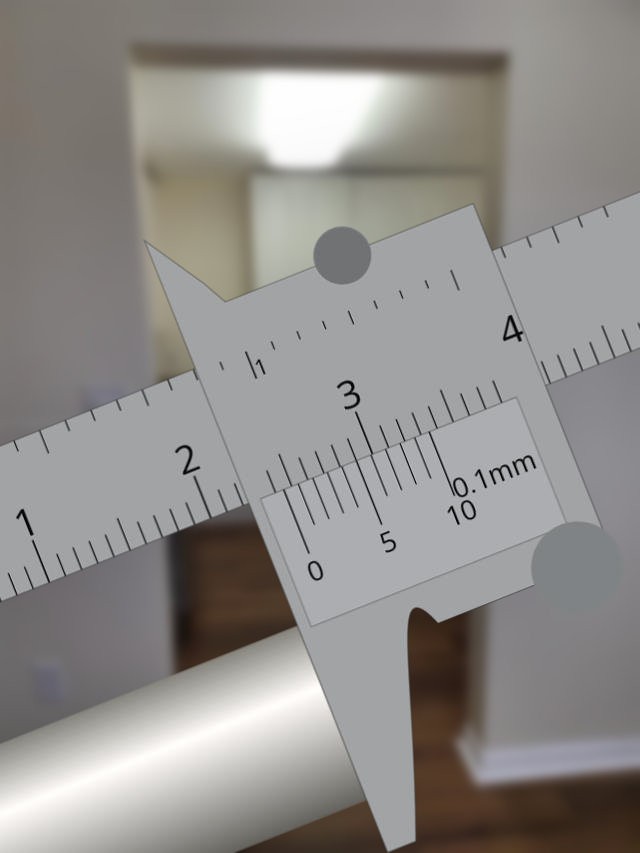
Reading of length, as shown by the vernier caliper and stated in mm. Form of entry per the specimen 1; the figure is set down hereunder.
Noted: 24.5
